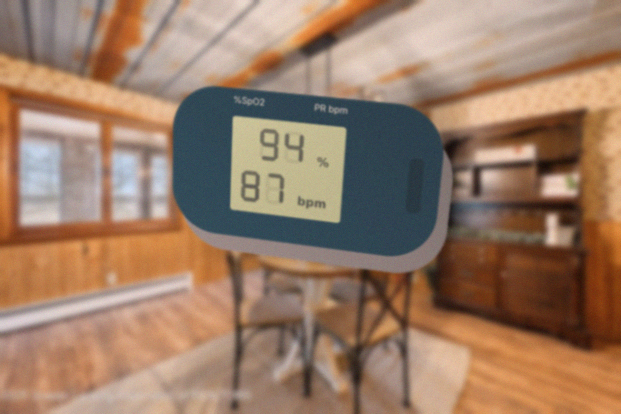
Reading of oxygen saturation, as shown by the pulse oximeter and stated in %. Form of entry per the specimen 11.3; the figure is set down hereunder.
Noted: 94
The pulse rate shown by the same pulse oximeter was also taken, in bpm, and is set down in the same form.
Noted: 87
